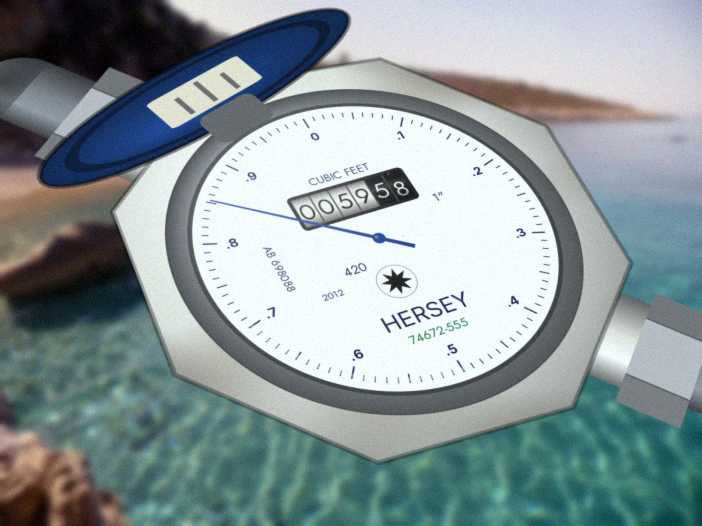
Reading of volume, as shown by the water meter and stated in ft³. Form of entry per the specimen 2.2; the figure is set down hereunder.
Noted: 5957.85
